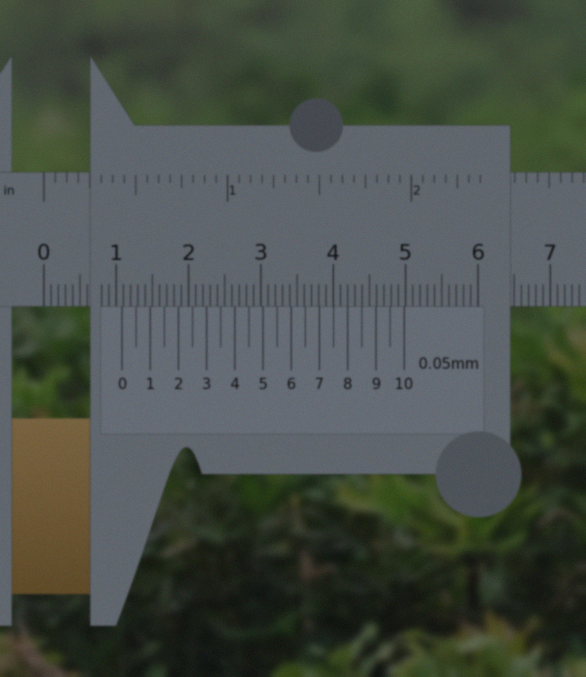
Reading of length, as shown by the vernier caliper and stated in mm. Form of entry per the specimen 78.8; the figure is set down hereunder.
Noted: 10.8
